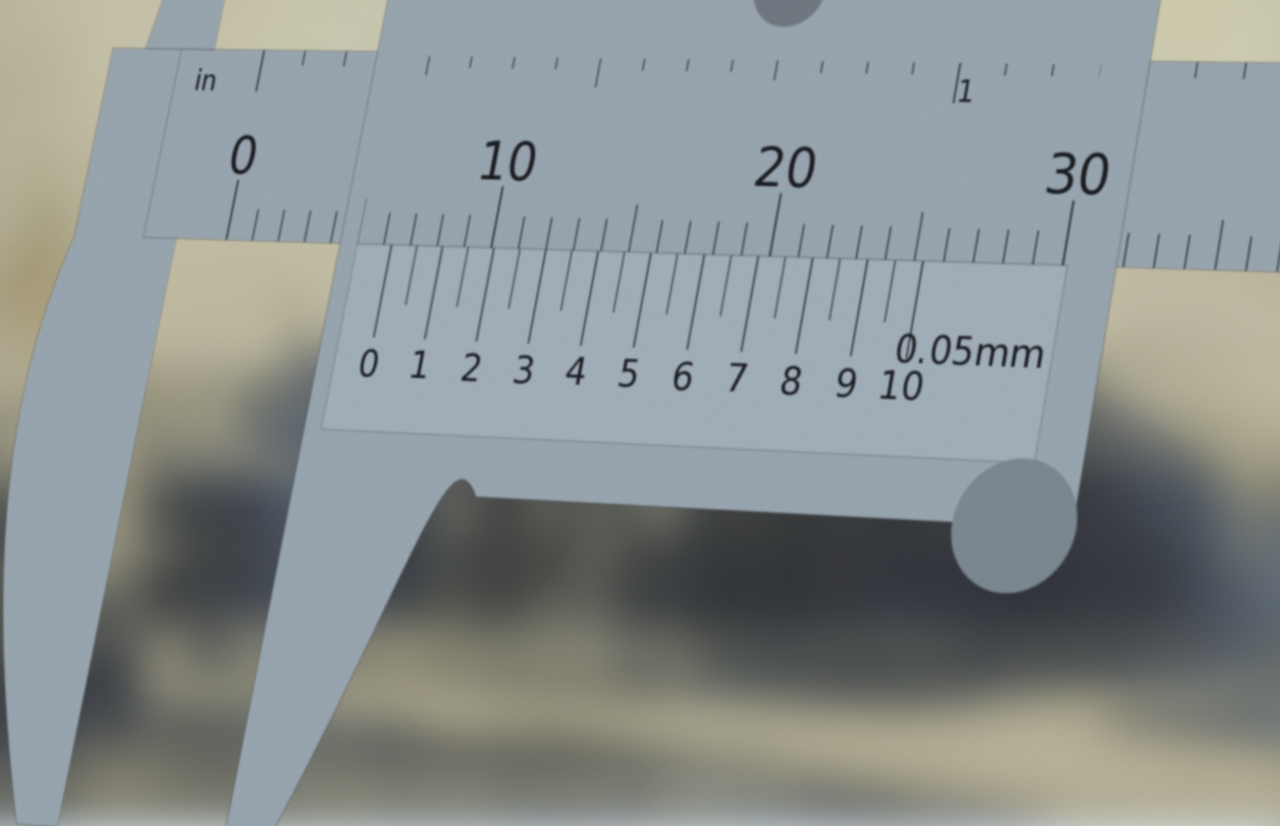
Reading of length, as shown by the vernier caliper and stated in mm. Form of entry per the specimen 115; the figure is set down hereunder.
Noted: 6.3
